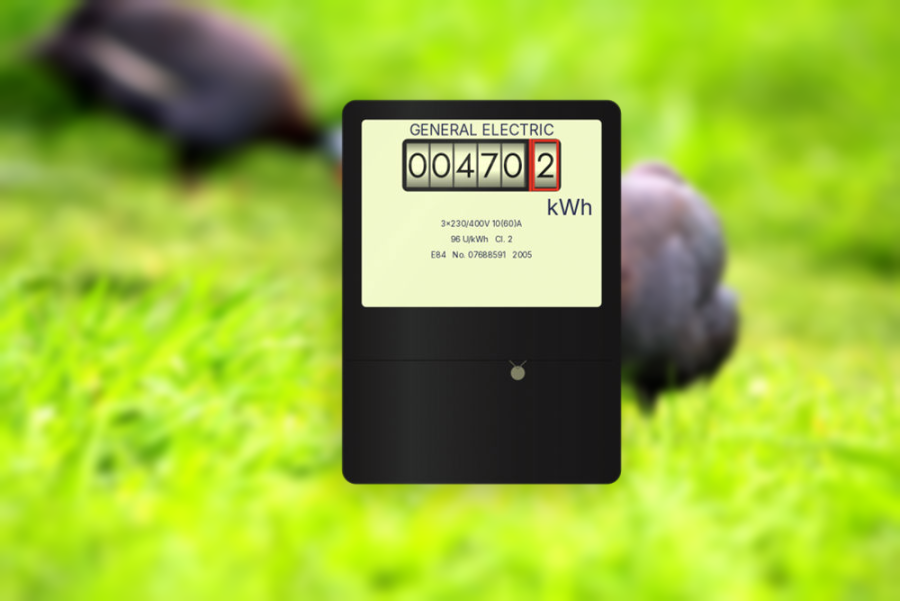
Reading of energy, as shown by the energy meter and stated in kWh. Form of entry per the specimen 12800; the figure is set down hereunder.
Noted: 470.2
